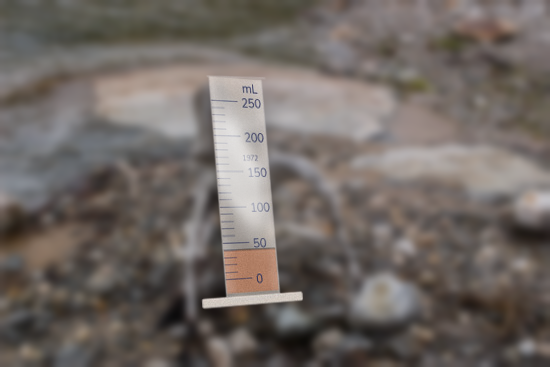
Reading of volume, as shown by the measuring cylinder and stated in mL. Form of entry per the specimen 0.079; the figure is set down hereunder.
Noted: 40
